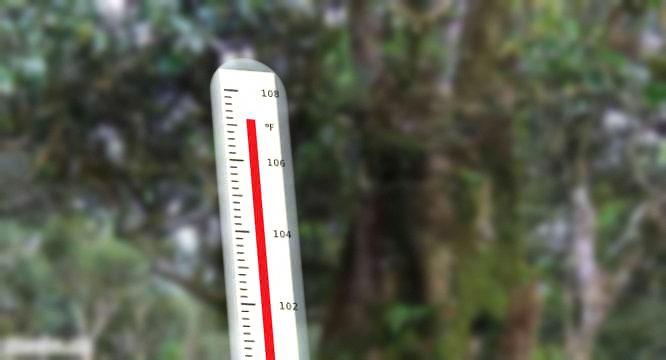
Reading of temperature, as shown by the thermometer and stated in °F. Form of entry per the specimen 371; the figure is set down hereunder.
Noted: 107.2
